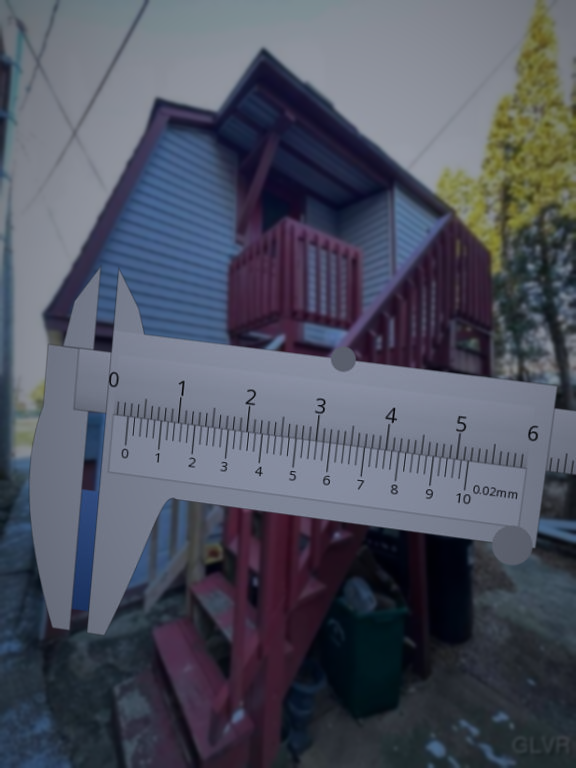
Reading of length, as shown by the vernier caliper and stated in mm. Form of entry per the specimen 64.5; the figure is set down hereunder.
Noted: 2.6
